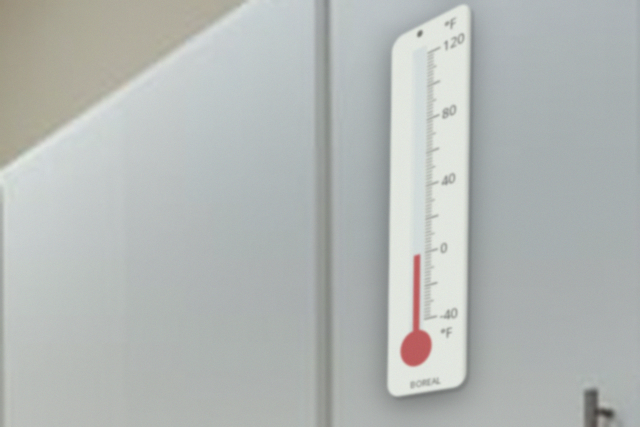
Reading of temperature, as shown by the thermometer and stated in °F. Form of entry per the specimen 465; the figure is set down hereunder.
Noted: 0
